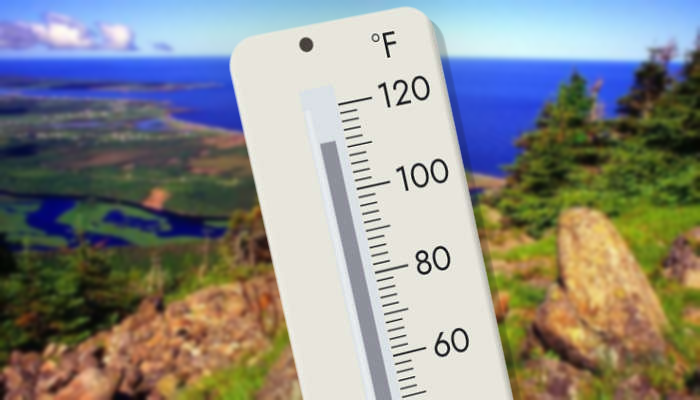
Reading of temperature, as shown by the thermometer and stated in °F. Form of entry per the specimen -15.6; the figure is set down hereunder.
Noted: 112
